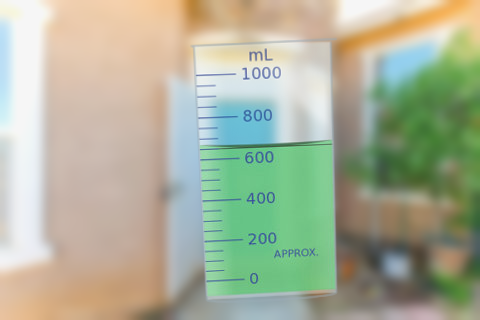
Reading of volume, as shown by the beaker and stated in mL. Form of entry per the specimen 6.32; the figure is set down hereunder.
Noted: 650
